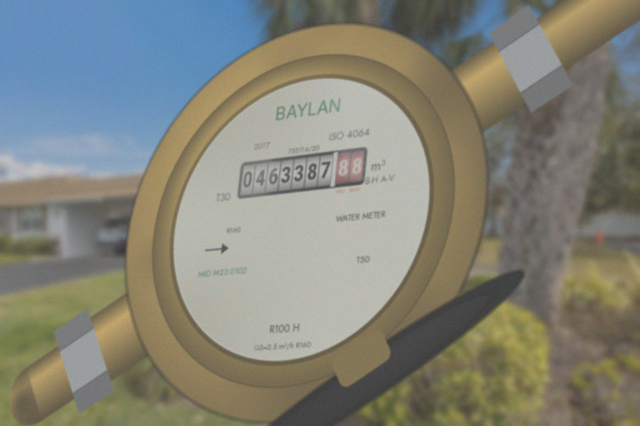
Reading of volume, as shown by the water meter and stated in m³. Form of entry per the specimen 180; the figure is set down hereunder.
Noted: 463387.88
